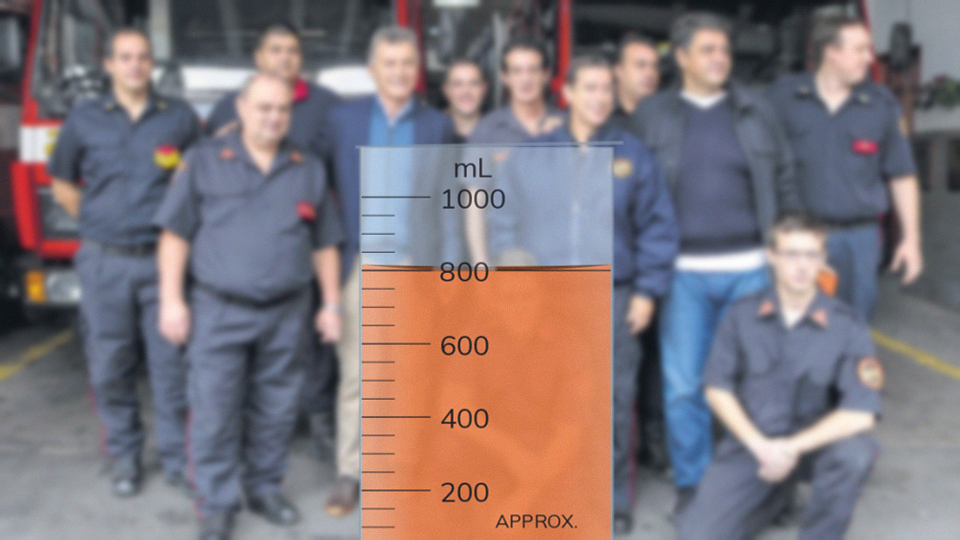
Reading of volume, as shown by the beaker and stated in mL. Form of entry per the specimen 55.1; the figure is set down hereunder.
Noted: 800
